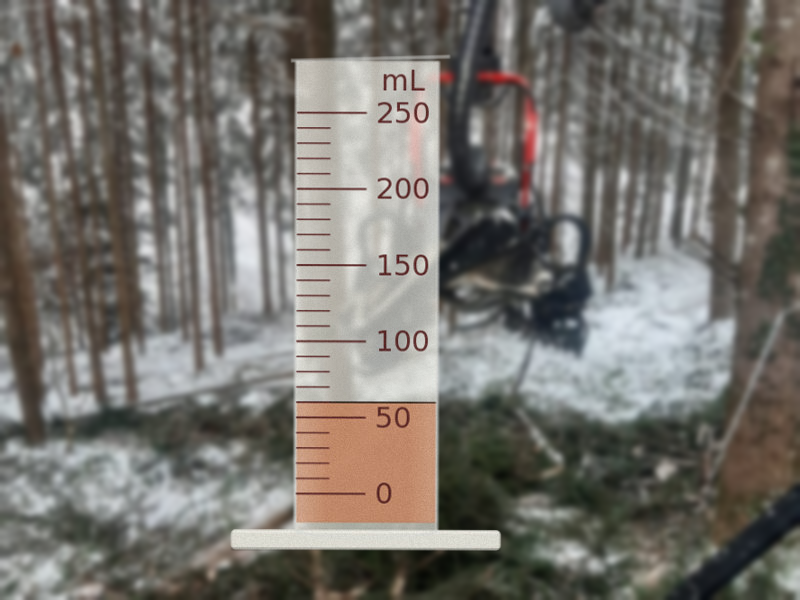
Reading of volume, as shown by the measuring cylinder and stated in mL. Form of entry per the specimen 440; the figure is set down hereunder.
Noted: 60
